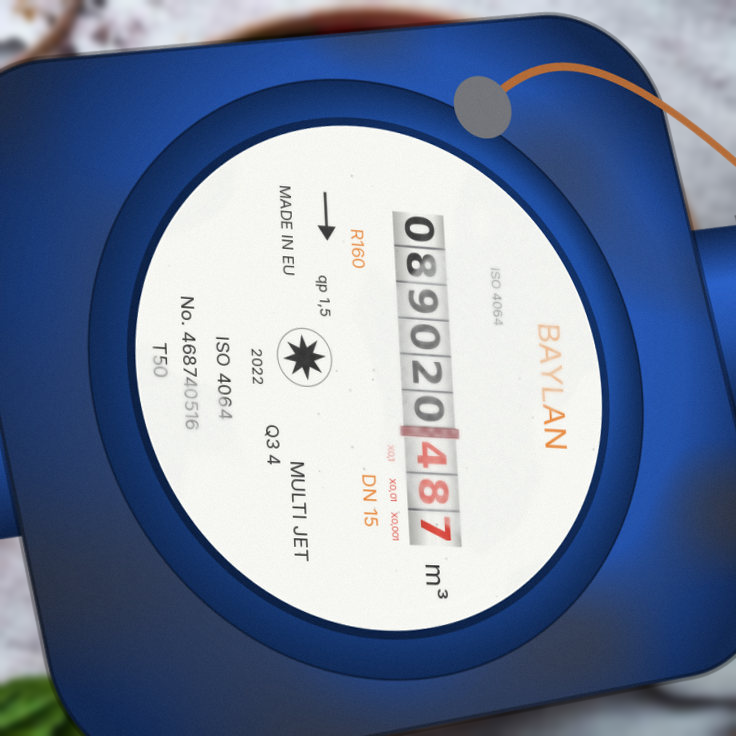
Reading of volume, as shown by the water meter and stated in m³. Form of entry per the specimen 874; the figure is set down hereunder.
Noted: 89020.487
